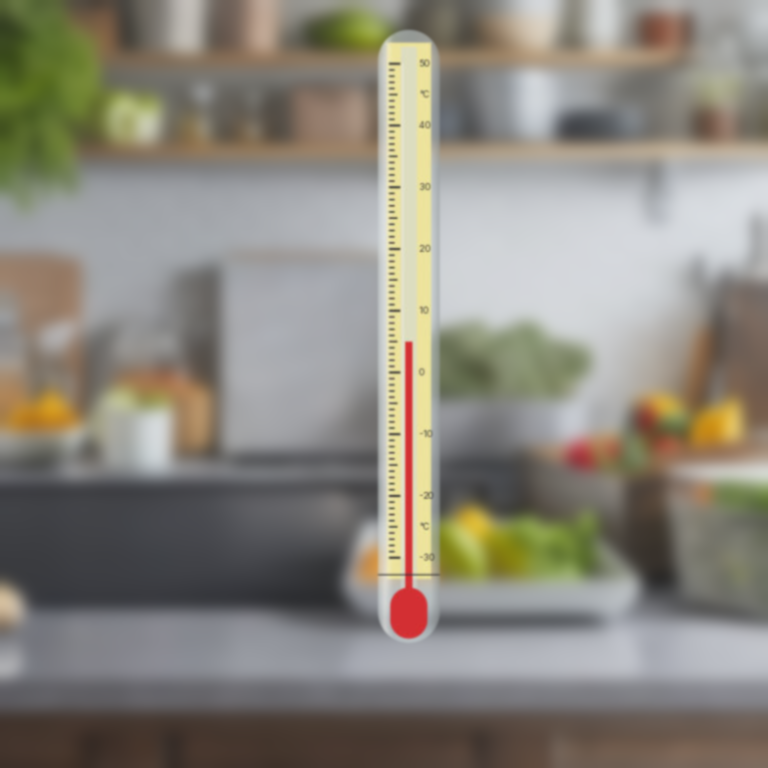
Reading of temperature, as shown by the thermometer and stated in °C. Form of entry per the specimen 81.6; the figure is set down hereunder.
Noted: 5
